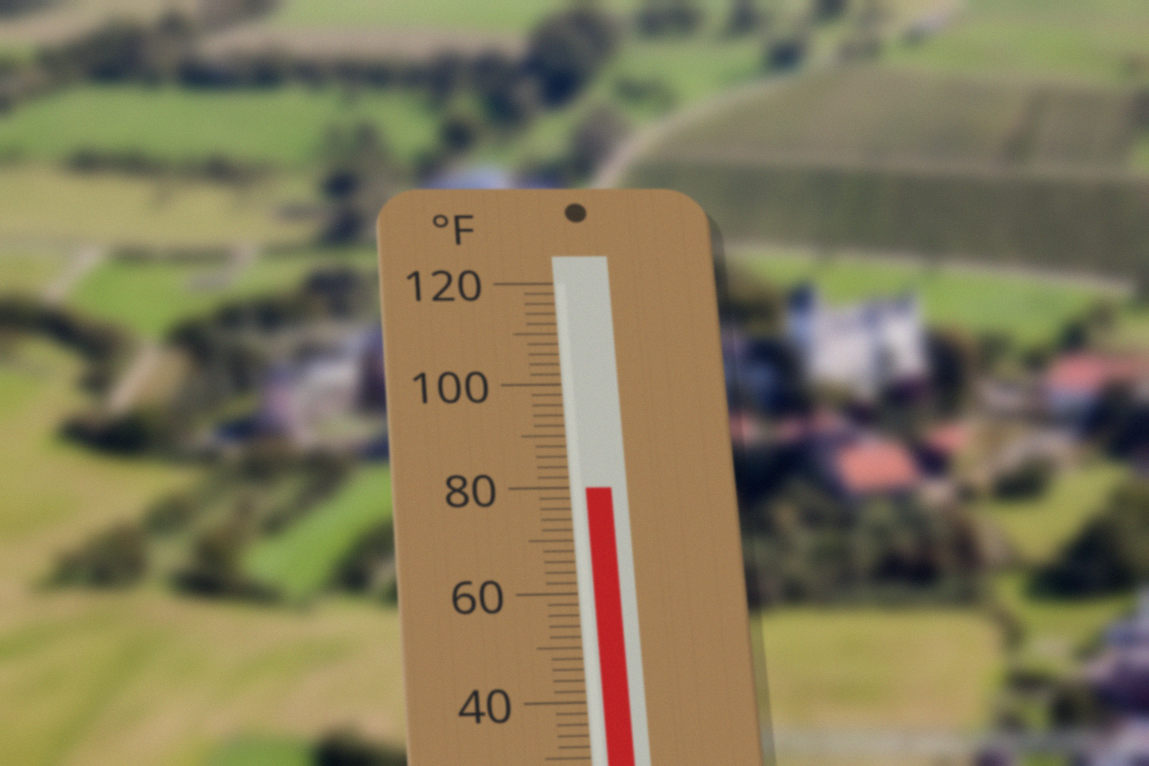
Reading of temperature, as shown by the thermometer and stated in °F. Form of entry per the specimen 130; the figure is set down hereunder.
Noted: 80
